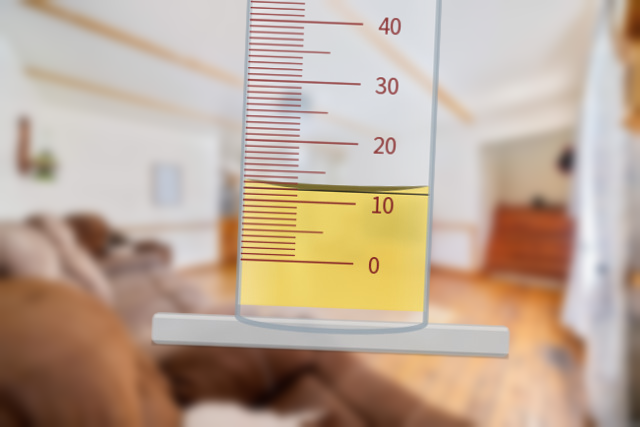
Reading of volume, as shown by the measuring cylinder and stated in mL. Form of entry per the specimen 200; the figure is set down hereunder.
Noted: 12
